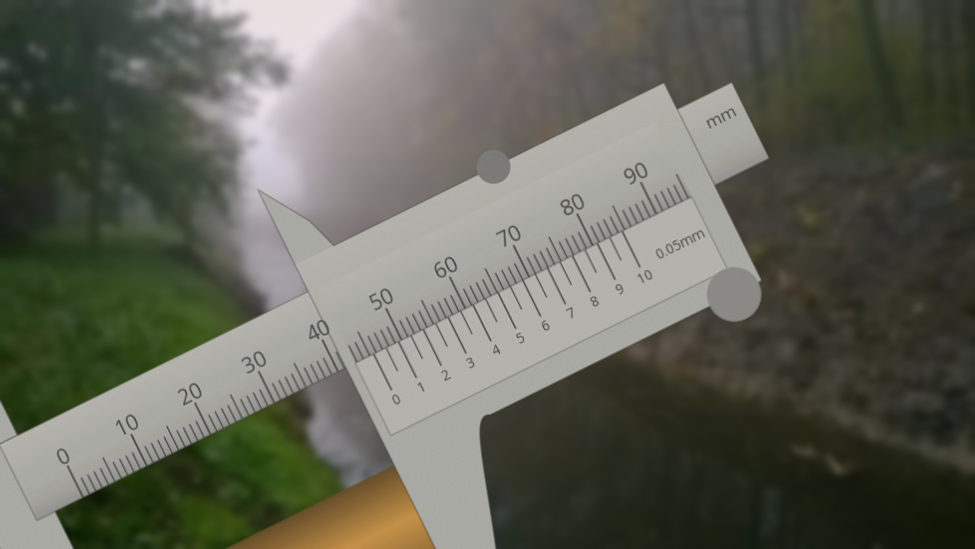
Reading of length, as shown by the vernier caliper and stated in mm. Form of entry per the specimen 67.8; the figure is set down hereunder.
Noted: 45.6
